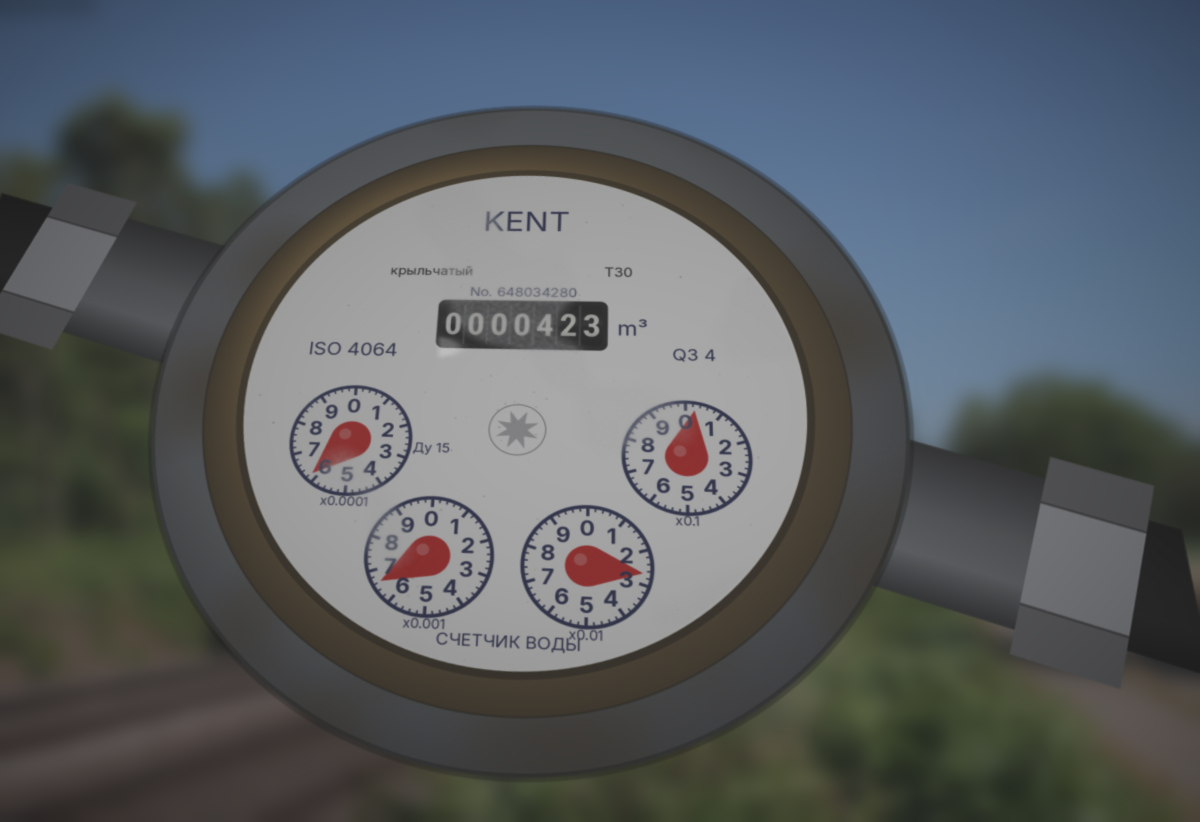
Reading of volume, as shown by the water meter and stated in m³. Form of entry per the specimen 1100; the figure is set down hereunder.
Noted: 423.0266
